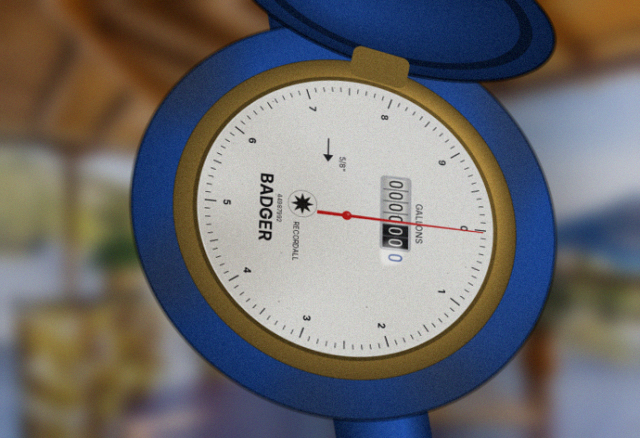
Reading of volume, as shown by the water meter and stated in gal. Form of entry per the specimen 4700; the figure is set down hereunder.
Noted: 0.0
